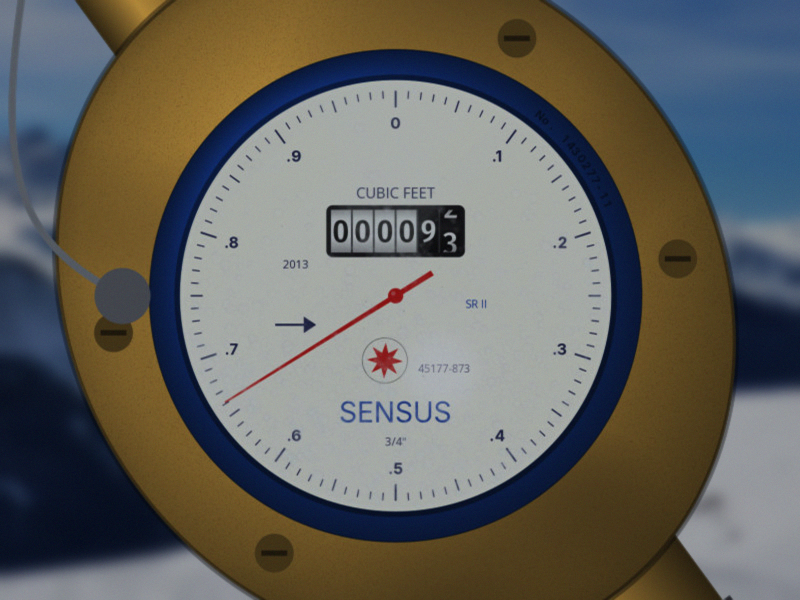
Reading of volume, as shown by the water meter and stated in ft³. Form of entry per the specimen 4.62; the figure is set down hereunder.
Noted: 92.66
